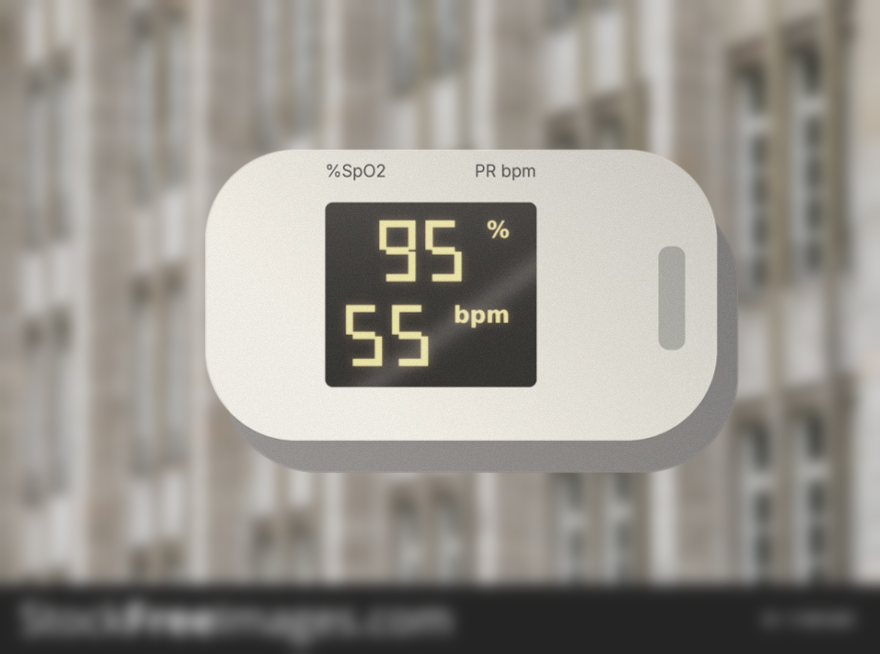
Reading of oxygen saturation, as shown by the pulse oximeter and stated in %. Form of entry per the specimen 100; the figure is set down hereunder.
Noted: 95
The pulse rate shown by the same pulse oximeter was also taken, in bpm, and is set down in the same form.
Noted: 55
